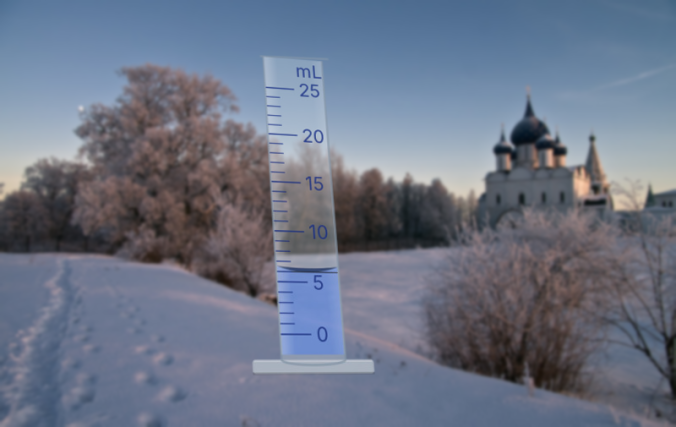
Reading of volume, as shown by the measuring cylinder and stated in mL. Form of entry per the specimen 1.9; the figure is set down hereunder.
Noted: 6
